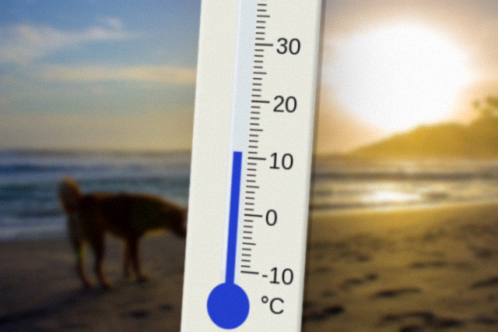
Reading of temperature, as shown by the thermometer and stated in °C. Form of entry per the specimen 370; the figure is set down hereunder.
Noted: 11
